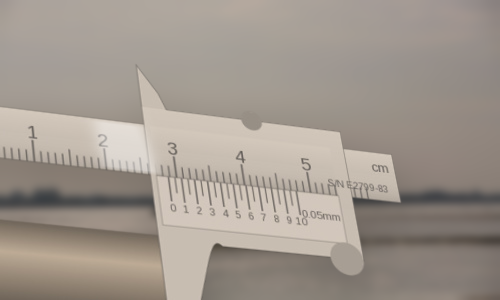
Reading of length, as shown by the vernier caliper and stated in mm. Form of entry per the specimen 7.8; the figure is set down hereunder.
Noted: 28.8
